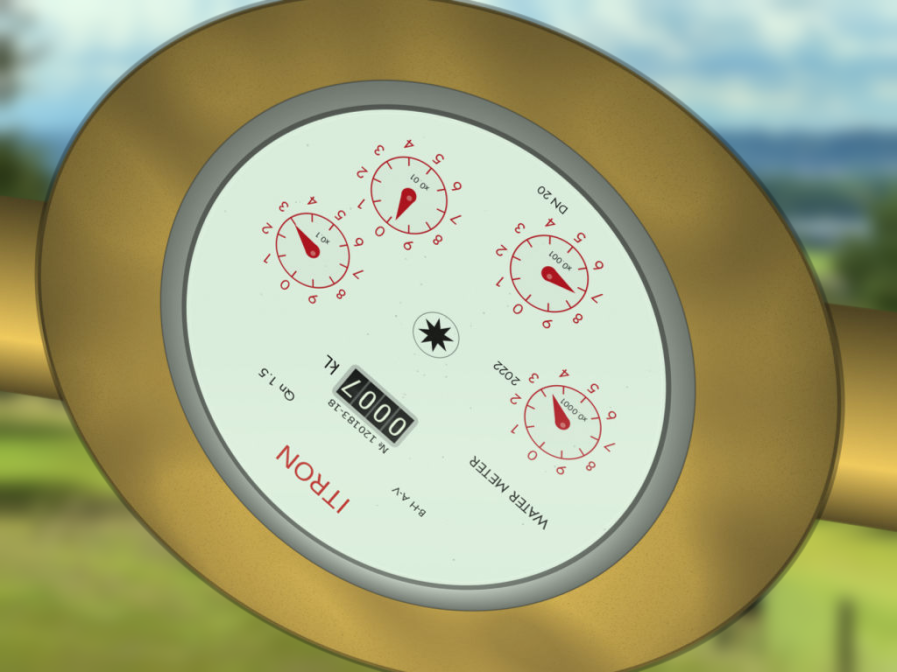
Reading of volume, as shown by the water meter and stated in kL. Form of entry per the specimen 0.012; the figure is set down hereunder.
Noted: 7.2973
